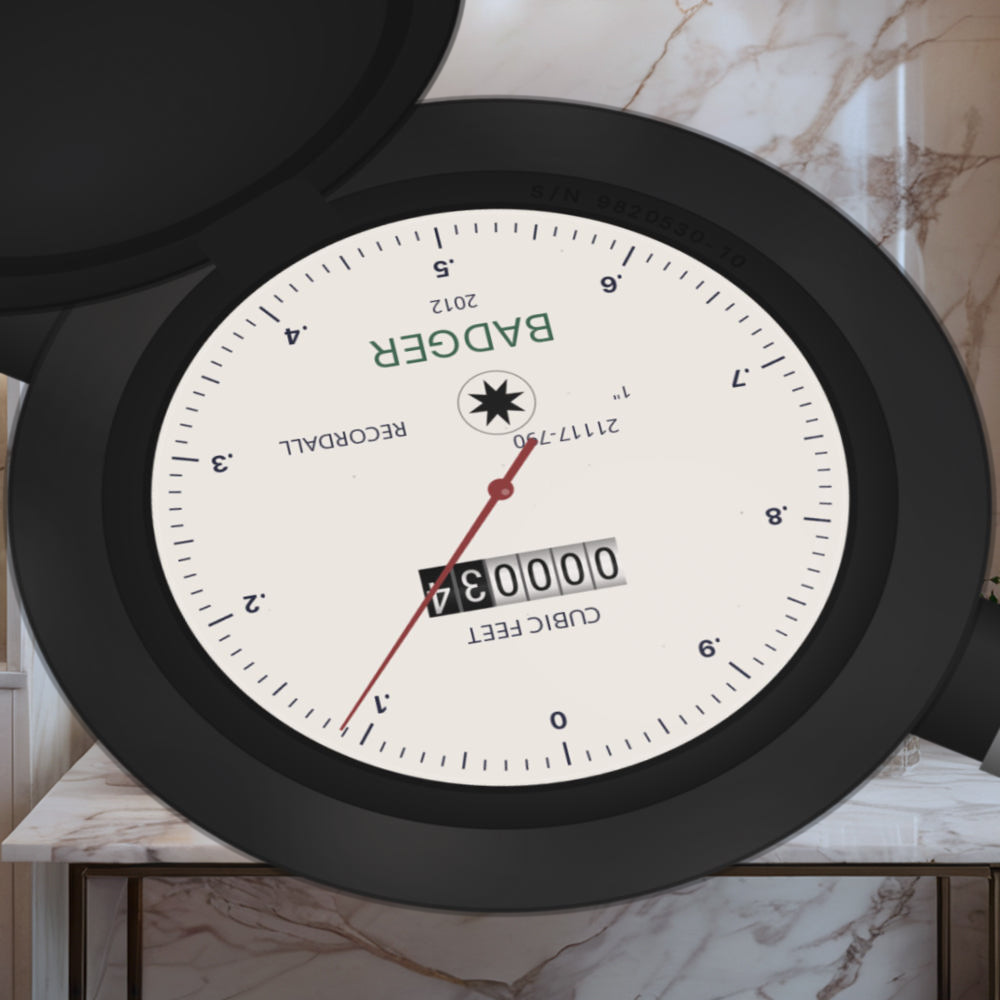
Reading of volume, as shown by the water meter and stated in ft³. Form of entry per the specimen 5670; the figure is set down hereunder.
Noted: 34.11
